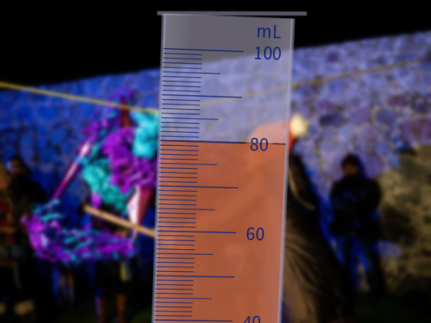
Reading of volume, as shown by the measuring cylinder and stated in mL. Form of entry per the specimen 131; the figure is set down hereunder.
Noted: 80
